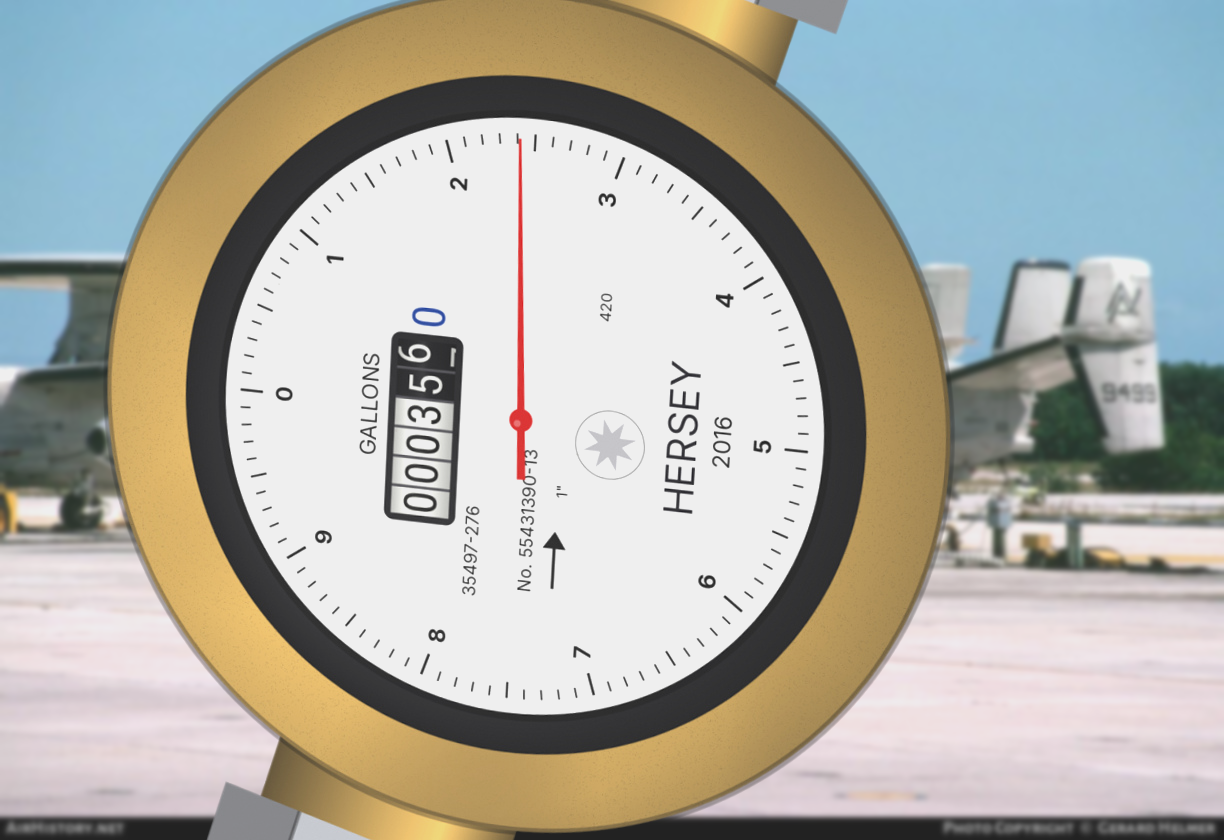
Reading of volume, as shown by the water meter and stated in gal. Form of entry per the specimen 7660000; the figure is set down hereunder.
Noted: 3562.4
